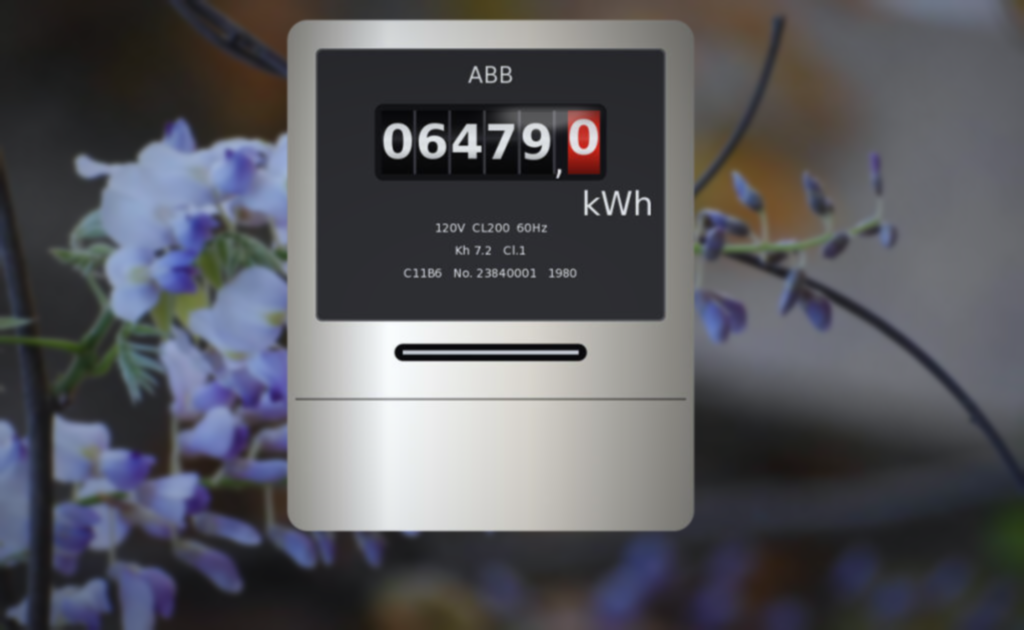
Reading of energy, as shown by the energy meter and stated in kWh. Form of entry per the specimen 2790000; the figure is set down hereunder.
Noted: 6479.0
